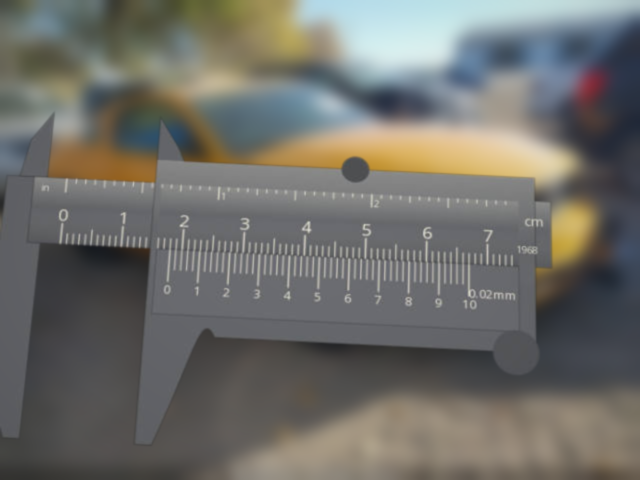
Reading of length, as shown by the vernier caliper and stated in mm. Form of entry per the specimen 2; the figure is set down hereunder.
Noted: 18.0
